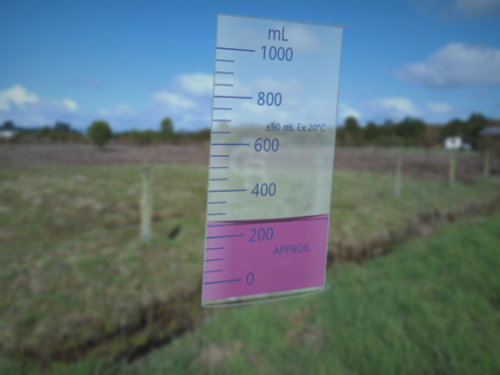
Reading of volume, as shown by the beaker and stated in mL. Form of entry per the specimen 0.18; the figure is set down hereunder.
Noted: 250
